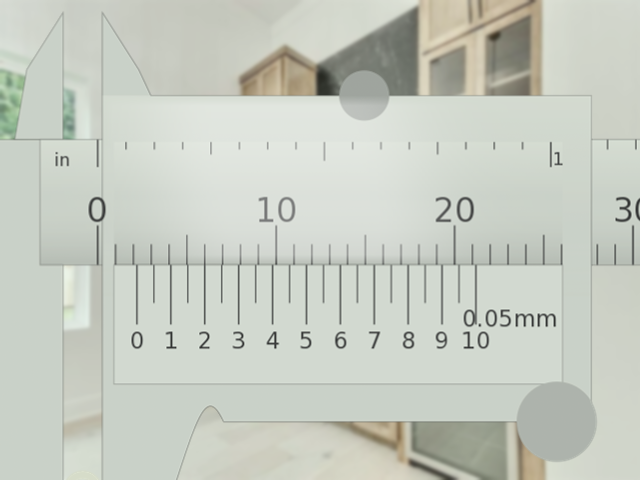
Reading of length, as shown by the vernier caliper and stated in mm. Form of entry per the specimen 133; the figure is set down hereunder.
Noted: 2.2
